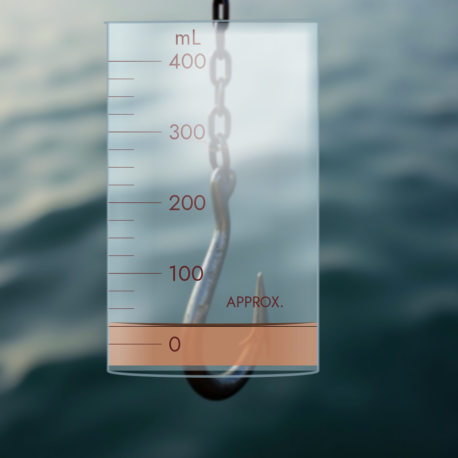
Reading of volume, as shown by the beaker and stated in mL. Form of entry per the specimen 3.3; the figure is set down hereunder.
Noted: 25
